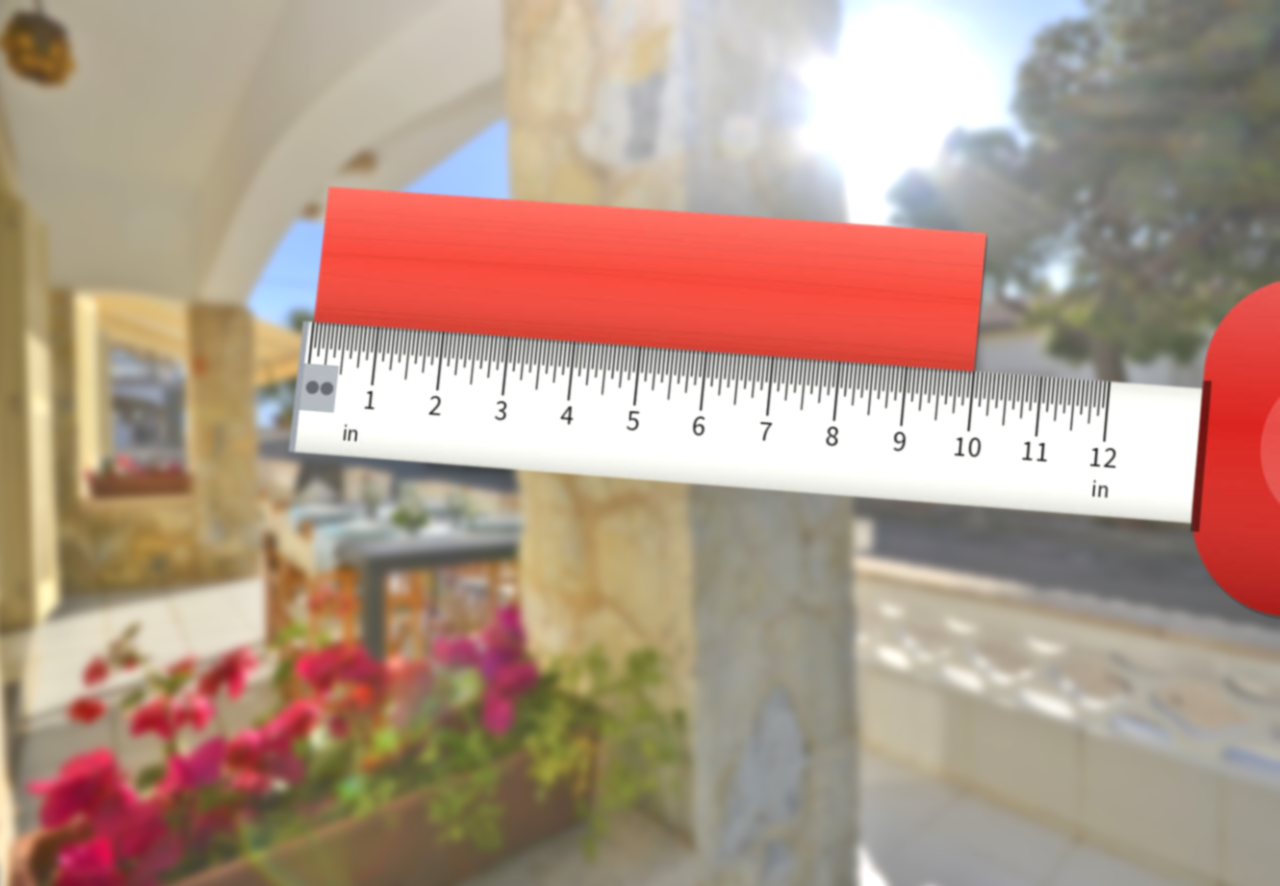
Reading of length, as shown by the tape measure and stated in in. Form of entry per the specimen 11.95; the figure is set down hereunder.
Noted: 10
